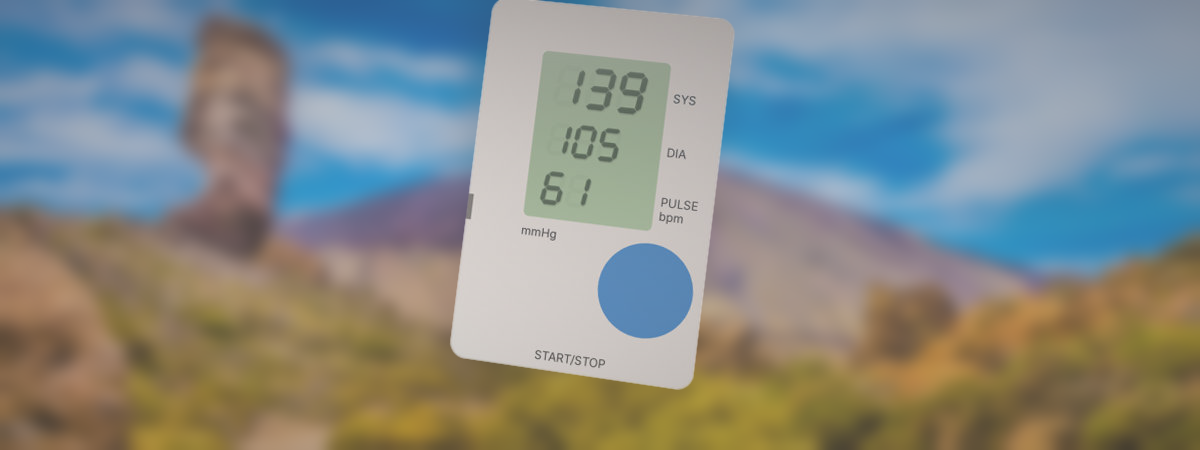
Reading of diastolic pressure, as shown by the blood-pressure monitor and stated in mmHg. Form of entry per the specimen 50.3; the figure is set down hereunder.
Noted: 105
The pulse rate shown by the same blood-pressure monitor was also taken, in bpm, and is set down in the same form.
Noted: 61
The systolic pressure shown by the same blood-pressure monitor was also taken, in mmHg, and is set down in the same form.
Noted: 139
